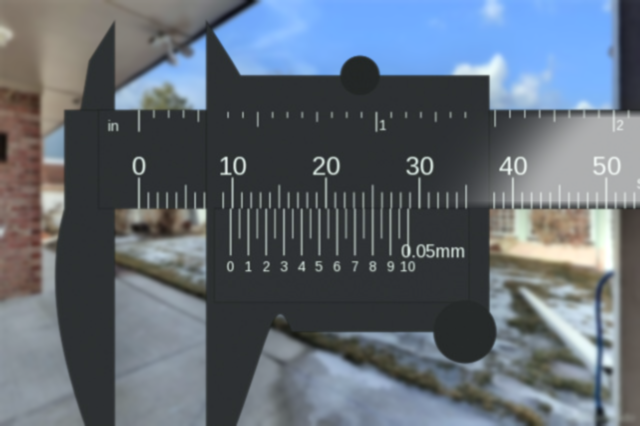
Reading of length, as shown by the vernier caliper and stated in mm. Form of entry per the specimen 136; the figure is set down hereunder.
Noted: 9.8
